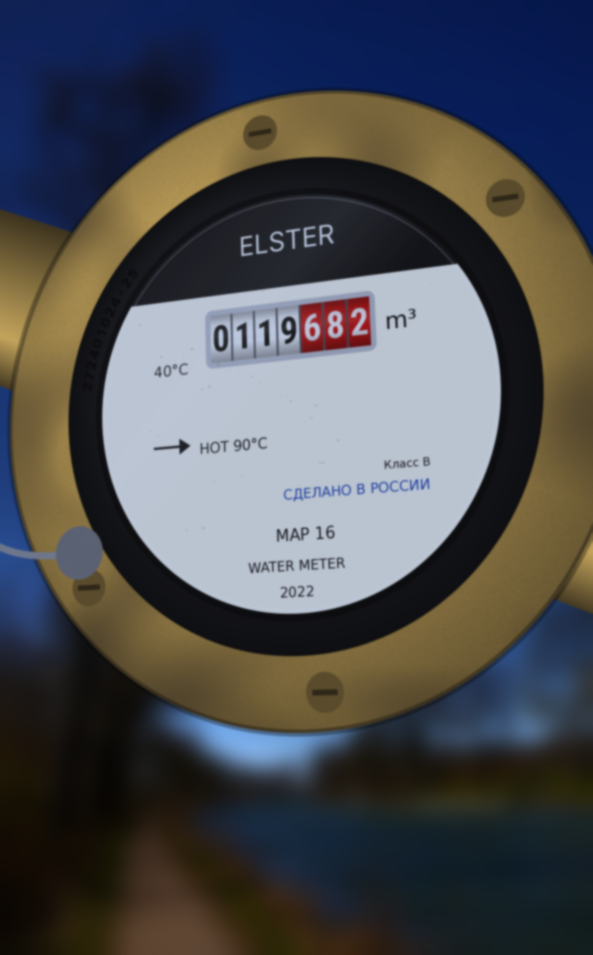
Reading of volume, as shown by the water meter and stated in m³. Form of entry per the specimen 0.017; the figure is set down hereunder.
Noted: 119.682
